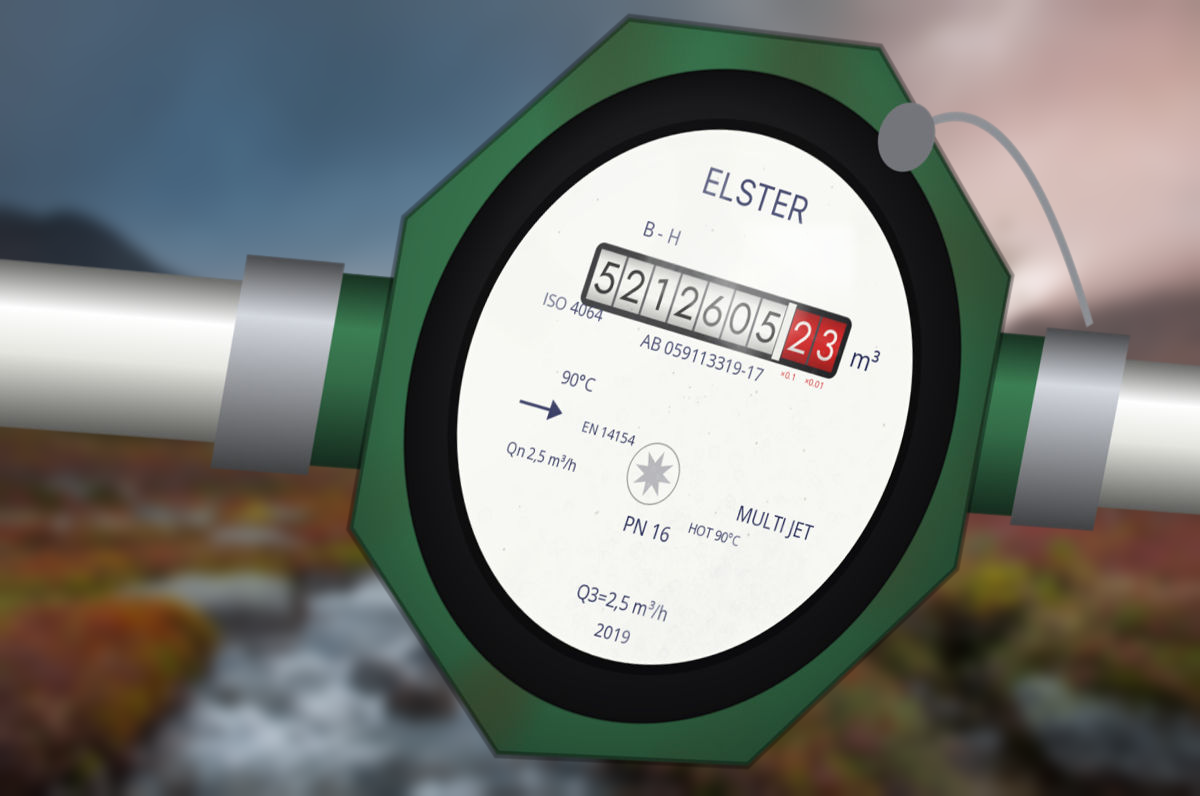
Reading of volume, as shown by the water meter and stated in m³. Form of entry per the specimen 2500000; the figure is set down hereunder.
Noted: 5212605.23
